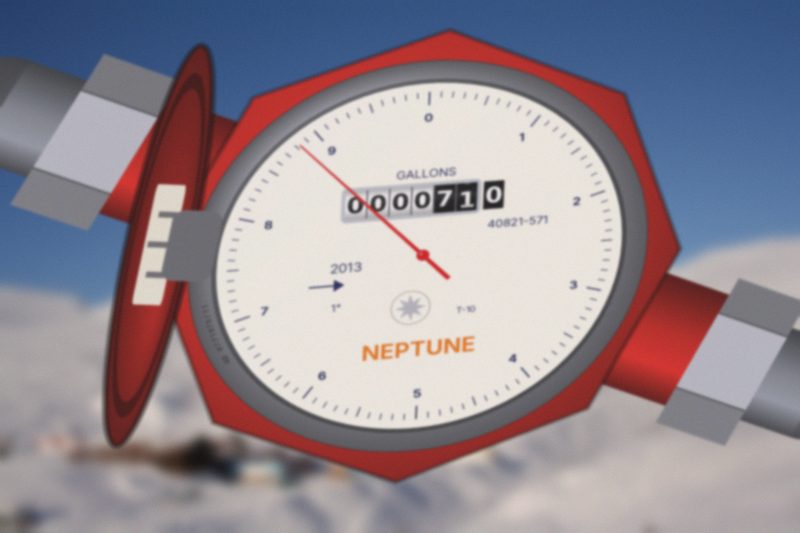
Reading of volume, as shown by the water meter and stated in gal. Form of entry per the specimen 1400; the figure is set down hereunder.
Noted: 708.8
